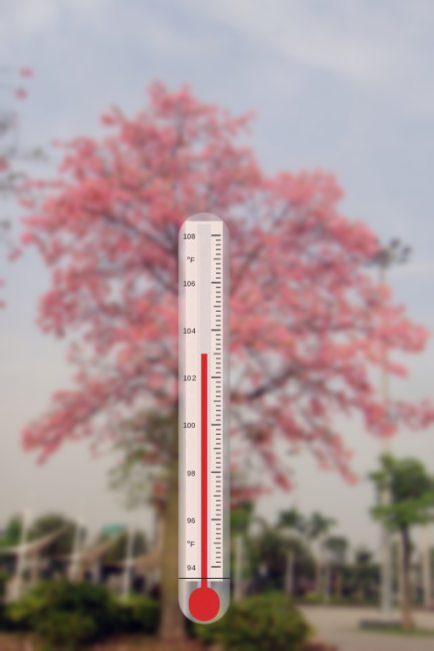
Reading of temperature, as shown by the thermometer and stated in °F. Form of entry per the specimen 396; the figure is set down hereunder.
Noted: 103
